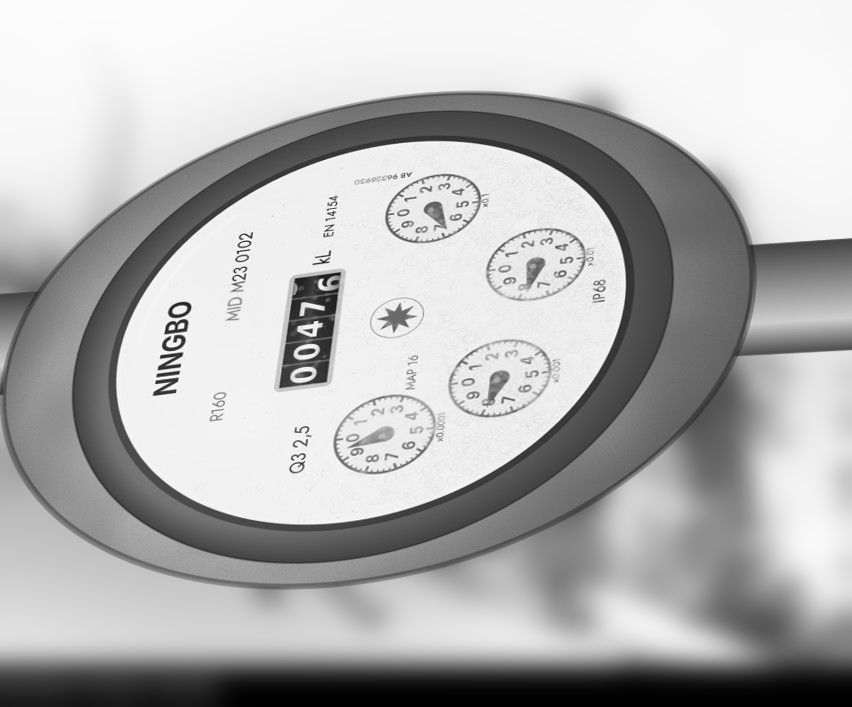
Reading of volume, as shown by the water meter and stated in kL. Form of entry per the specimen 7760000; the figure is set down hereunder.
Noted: 475.6779
